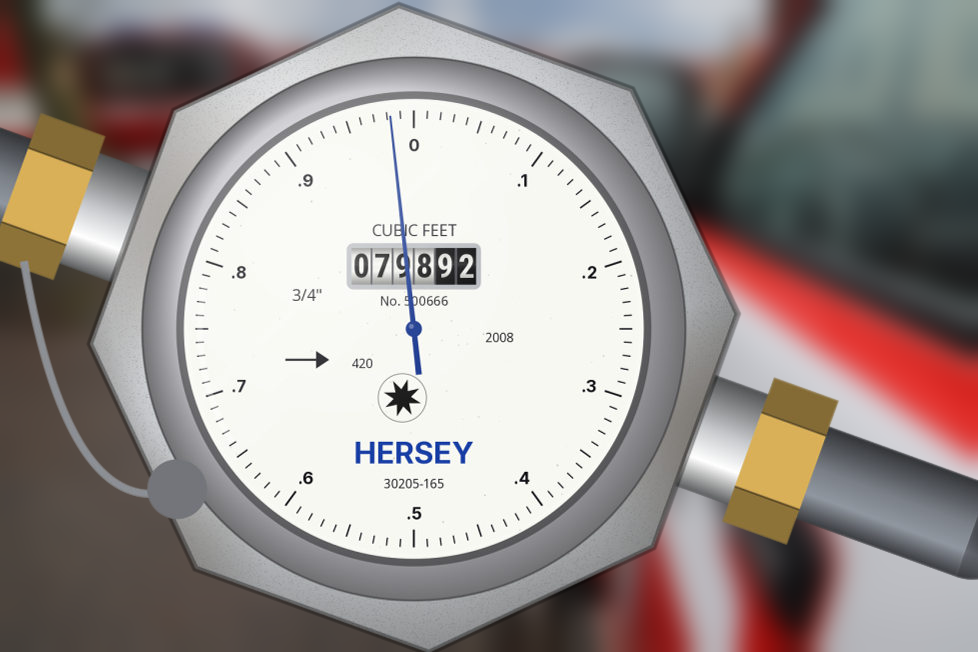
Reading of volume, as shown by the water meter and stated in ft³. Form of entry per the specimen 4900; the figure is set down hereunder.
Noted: 79891.98
